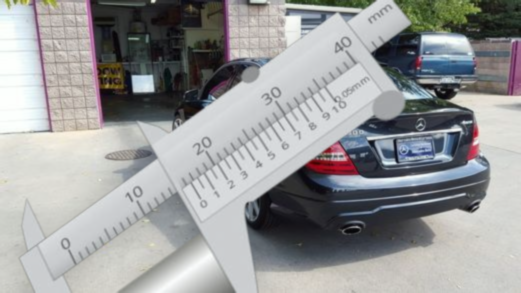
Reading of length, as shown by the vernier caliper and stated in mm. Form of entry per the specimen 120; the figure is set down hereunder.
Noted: 16.6
